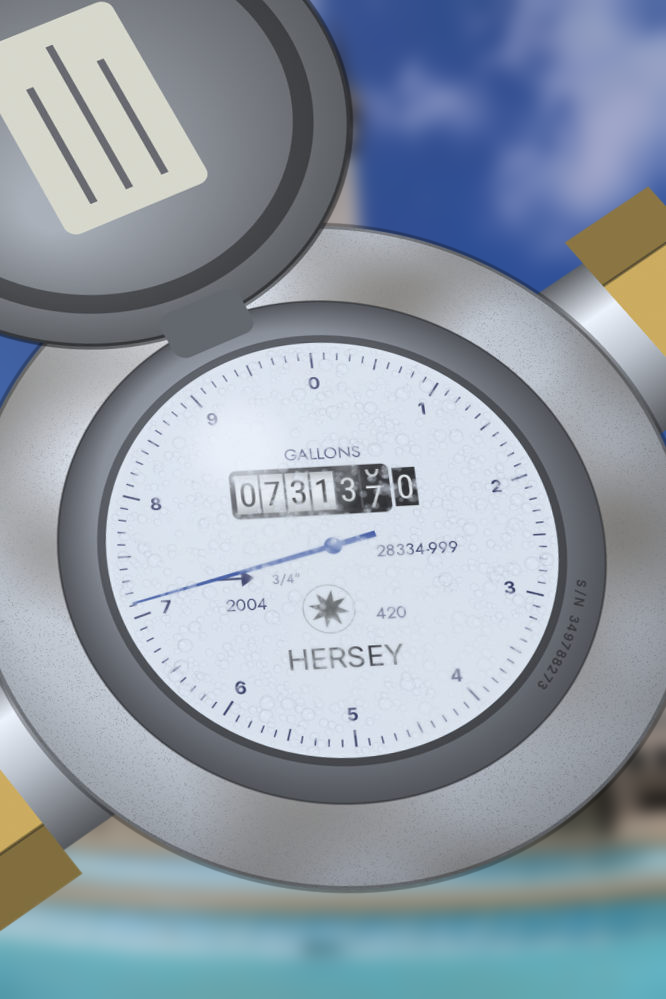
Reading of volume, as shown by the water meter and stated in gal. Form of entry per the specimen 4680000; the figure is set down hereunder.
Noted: 731367.1
